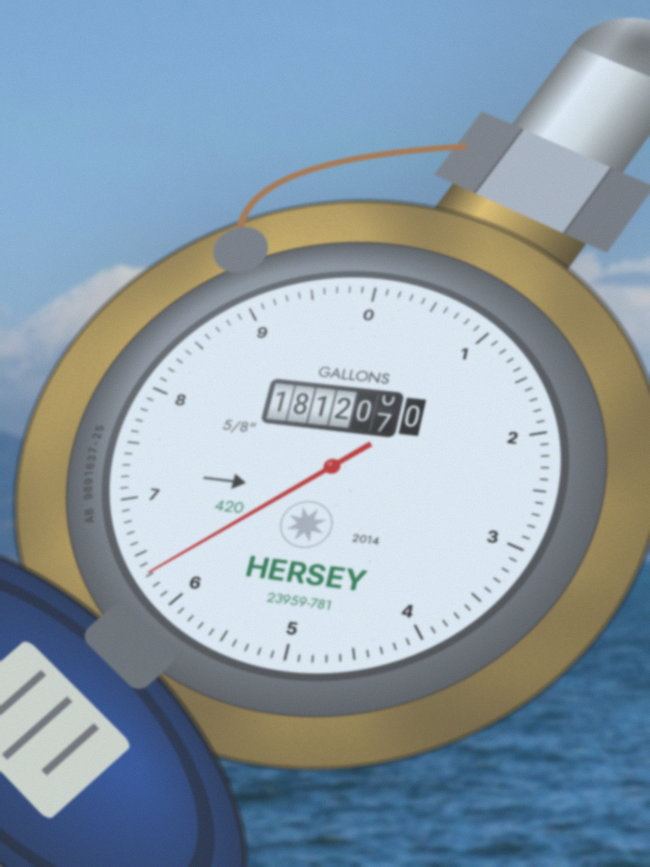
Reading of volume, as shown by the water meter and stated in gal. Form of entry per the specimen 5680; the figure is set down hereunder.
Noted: 1812066.3
